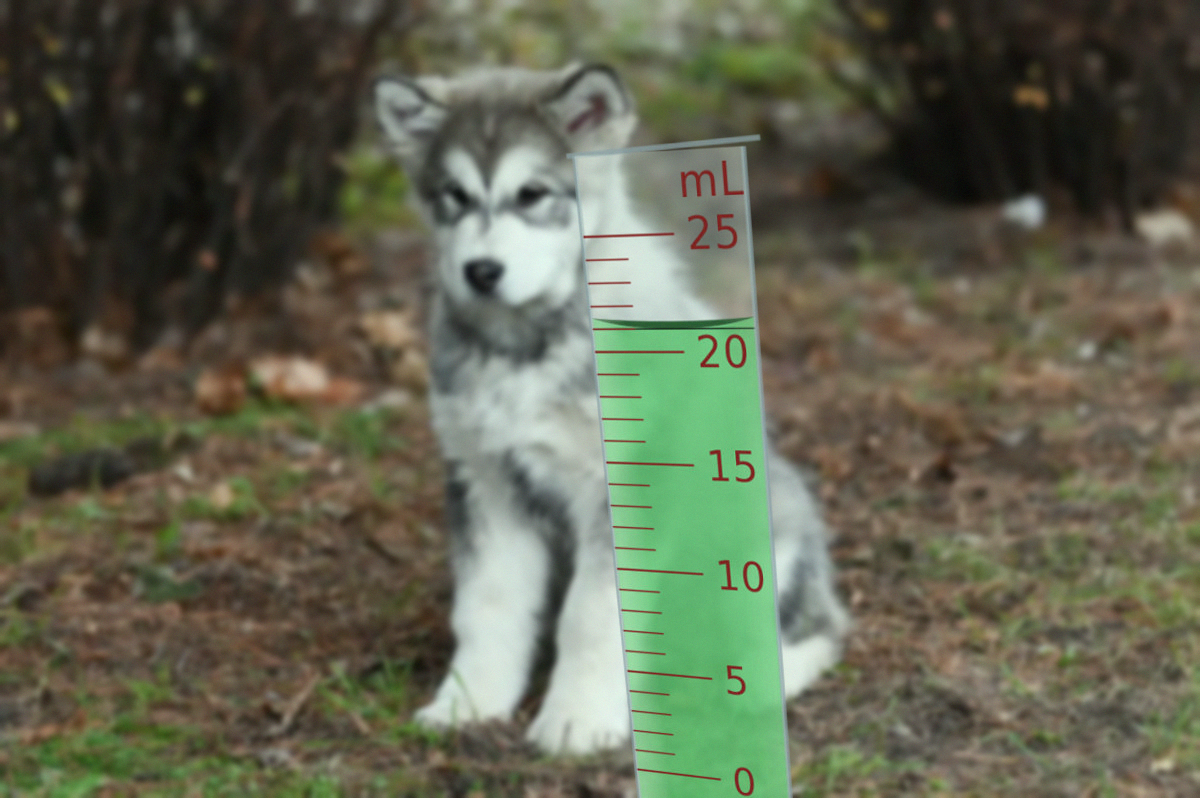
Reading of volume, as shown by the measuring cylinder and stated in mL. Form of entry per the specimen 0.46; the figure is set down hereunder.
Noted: 21
